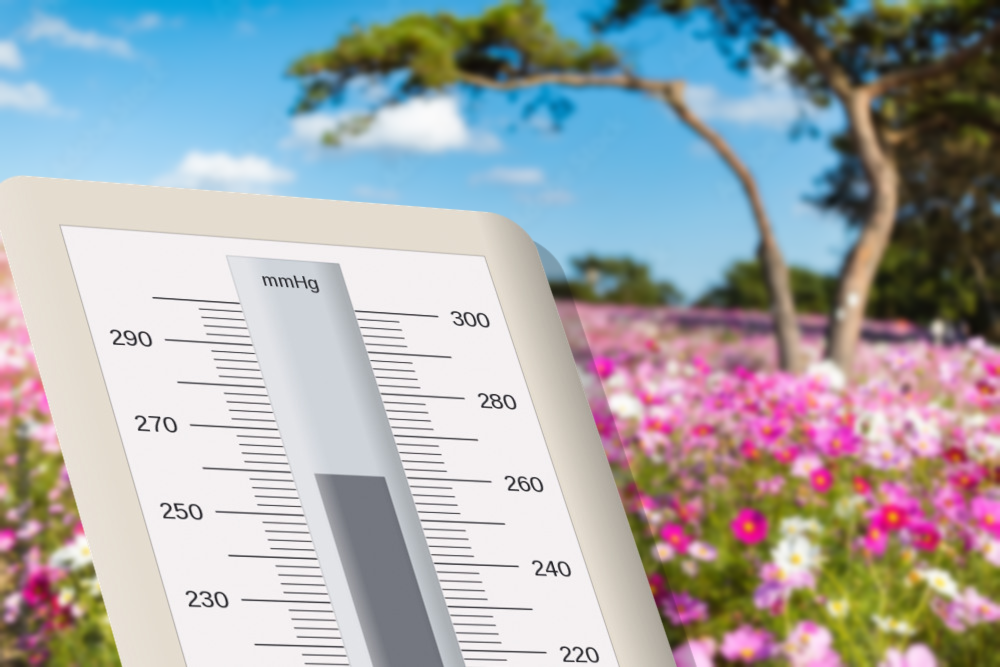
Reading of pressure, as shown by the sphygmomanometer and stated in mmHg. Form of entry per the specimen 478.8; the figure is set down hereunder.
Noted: 260
